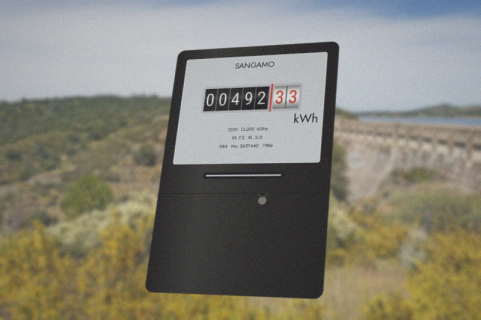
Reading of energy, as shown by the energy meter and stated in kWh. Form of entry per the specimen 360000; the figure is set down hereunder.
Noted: 492.33
